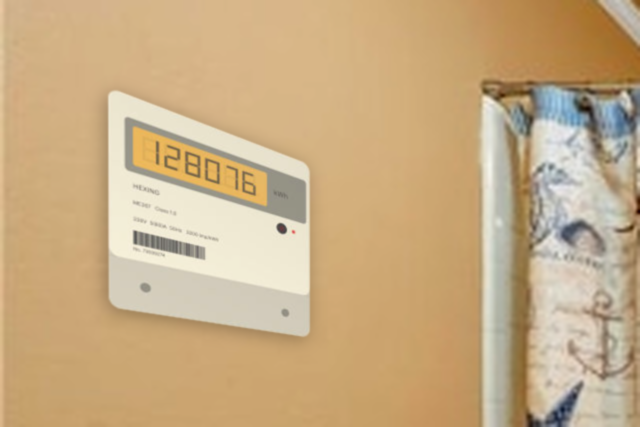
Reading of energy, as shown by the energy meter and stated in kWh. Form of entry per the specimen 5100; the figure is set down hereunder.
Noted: 128076
